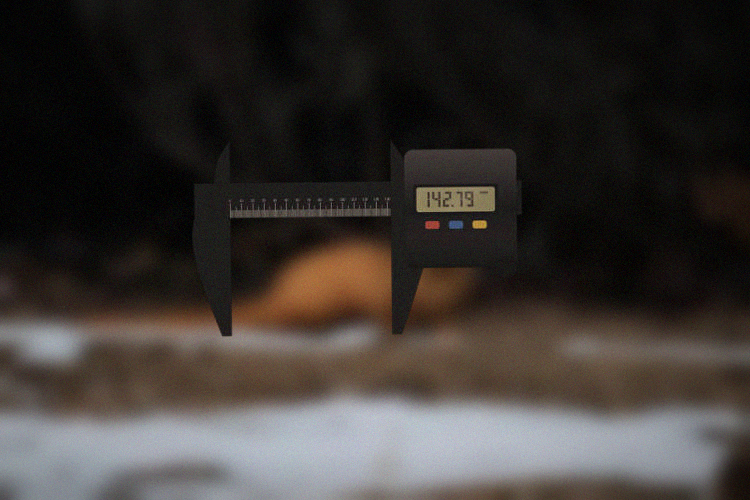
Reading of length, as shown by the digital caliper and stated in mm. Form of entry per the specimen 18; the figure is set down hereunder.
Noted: 142.79
